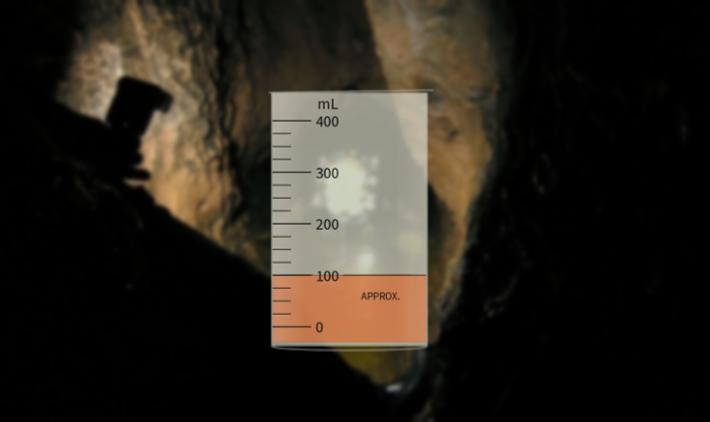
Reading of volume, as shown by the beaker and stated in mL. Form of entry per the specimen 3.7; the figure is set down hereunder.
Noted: 100
